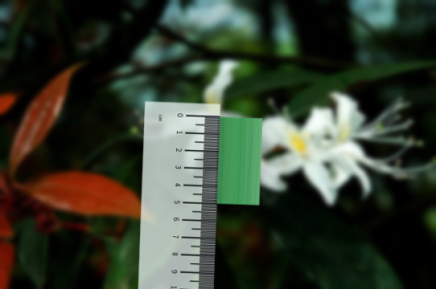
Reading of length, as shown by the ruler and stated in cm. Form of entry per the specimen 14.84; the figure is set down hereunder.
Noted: 5
